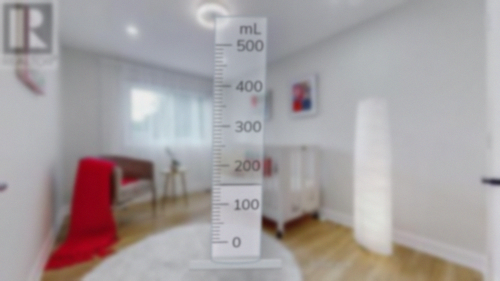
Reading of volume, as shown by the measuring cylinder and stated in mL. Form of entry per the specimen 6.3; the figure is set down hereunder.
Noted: 150
